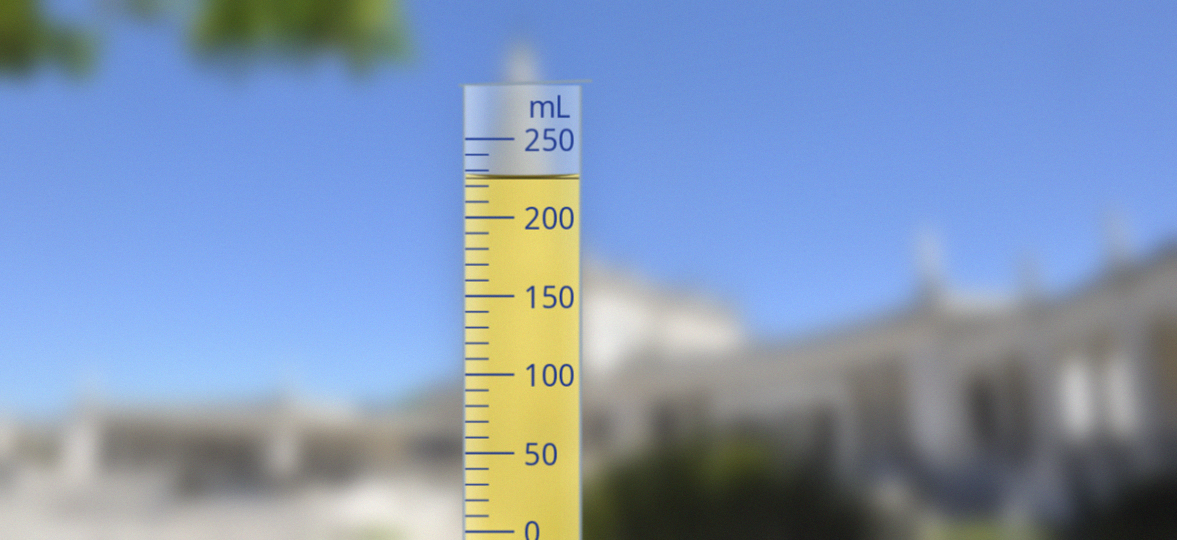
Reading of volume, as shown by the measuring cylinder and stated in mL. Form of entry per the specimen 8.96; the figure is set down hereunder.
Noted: 225
